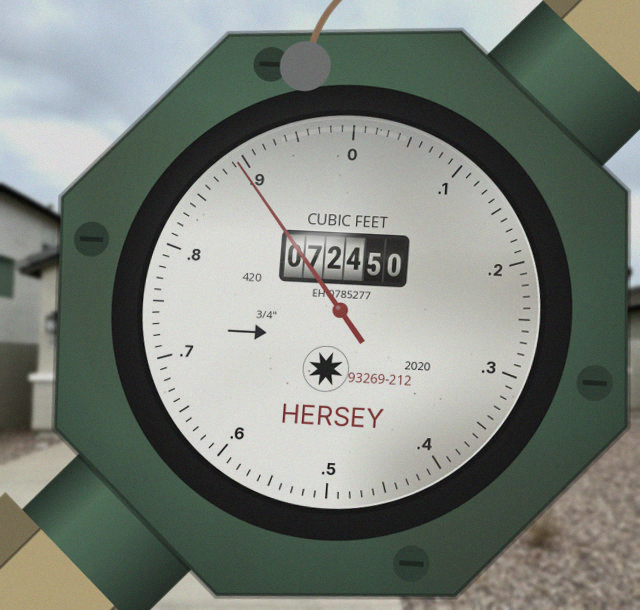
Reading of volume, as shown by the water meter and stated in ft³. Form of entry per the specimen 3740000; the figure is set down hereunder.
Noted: 72449.89
